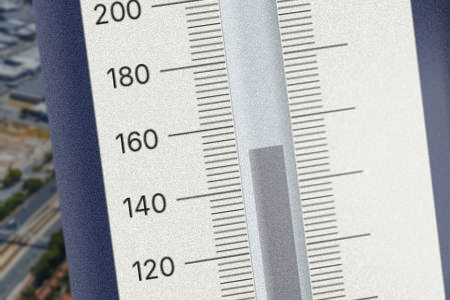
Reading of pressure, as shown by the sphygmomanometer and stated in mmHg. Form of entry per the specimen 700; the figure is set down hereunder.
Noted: 152
